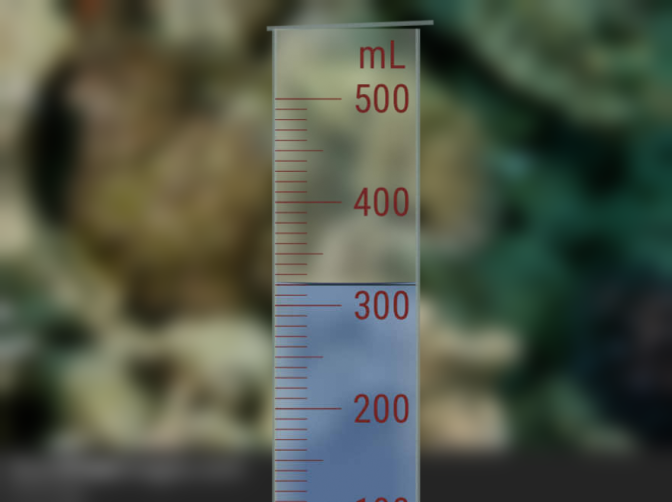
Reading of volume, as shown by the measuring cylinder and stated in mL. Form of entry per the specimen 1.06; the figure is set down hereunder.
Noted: 320
